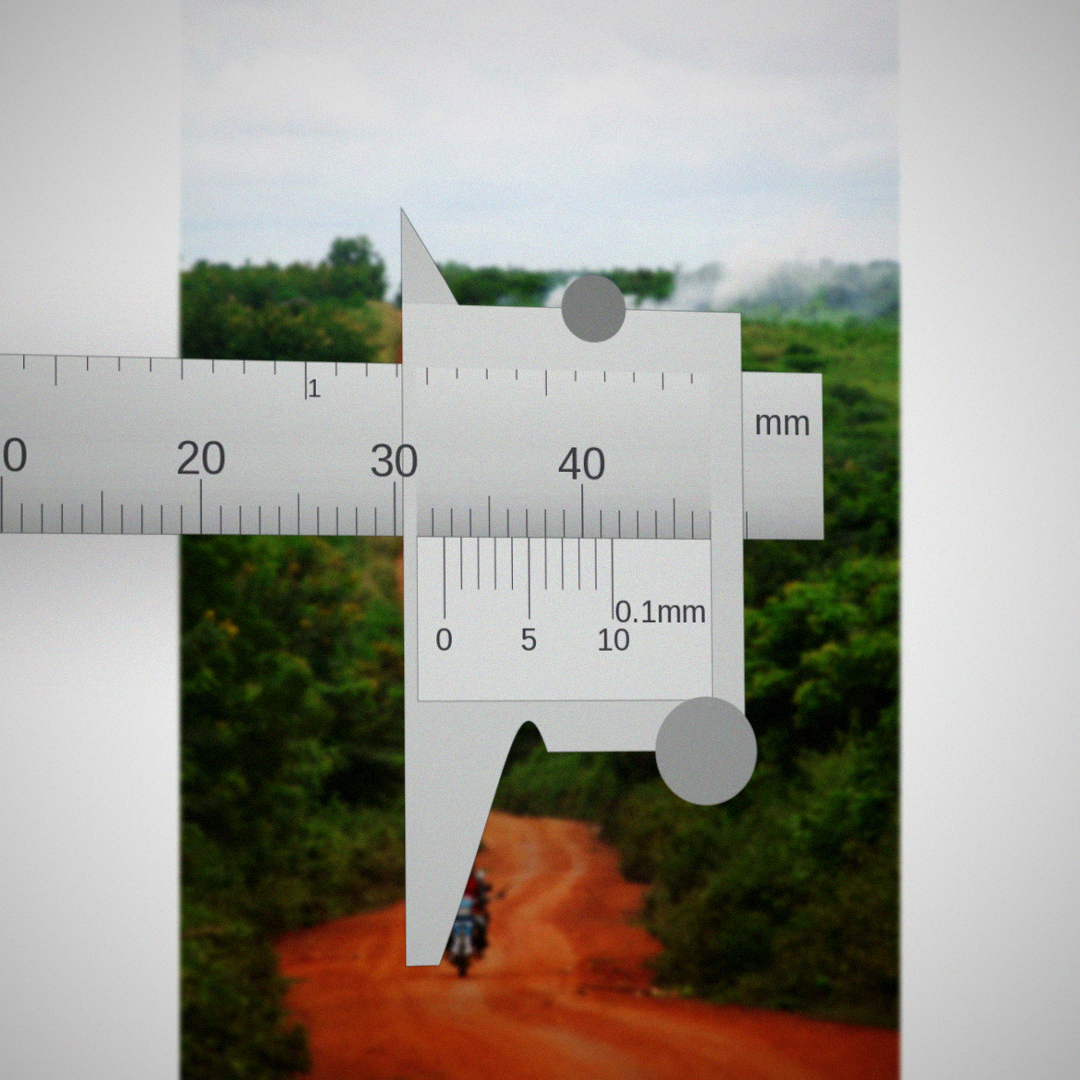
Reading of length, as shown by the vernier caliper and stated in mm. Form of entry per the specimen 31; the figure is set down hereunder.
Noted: 32.6
